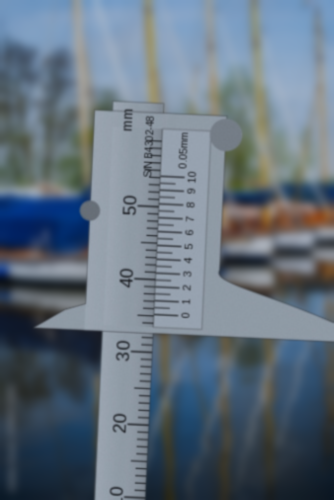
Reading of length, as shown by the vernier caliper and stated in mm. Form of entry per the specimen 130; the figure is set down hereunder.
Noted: 35.2
